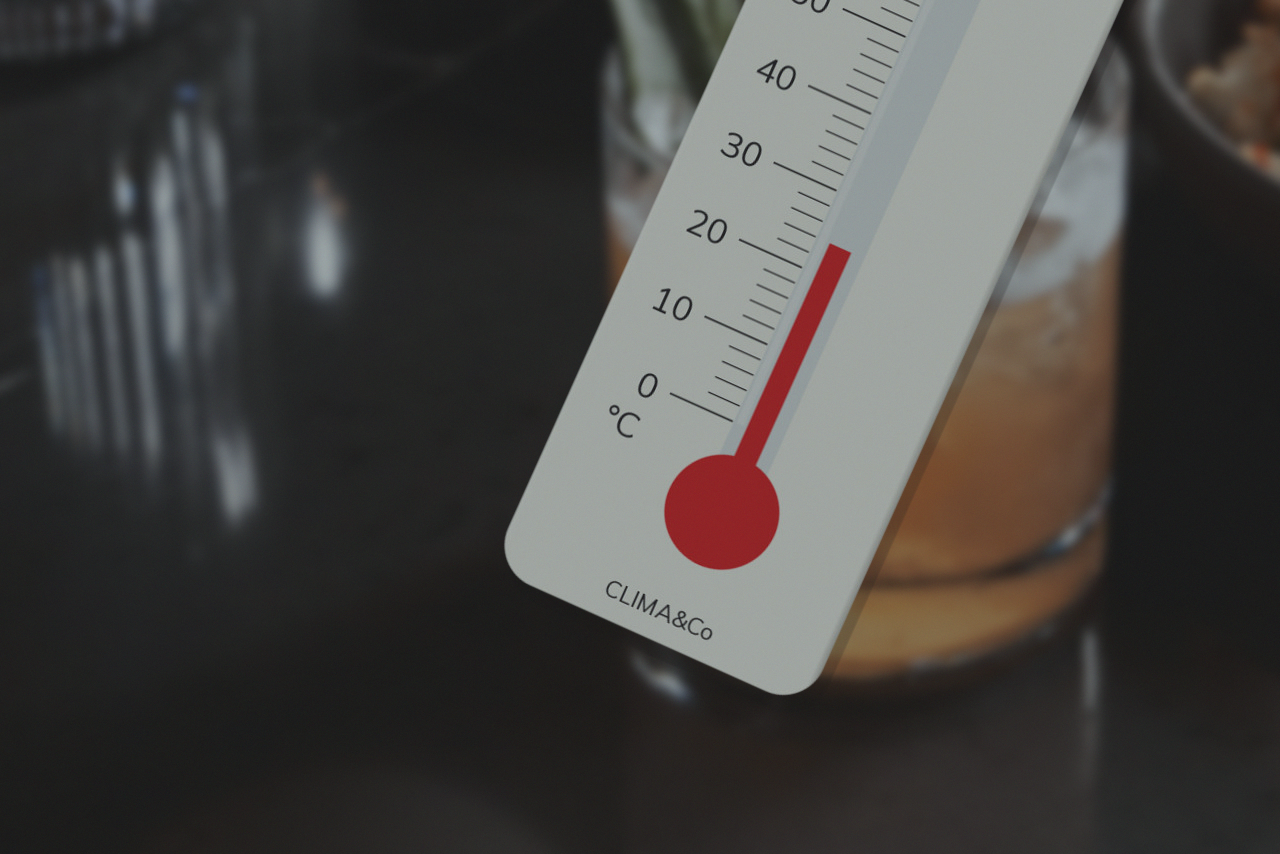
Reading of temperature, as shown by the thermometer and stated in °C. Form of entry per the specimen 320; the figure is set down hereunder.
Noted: 24
